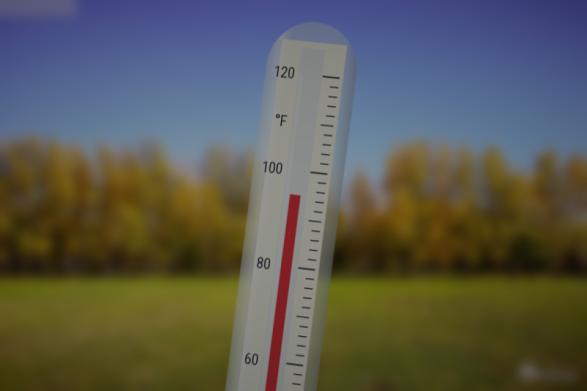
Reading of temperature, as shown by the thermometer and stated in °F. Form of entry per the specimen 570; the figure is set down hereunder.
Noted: 95
